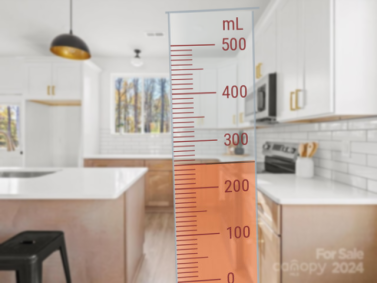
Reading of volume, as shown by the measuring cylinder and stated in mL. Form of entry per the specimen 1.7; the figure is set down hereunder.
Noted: 250
